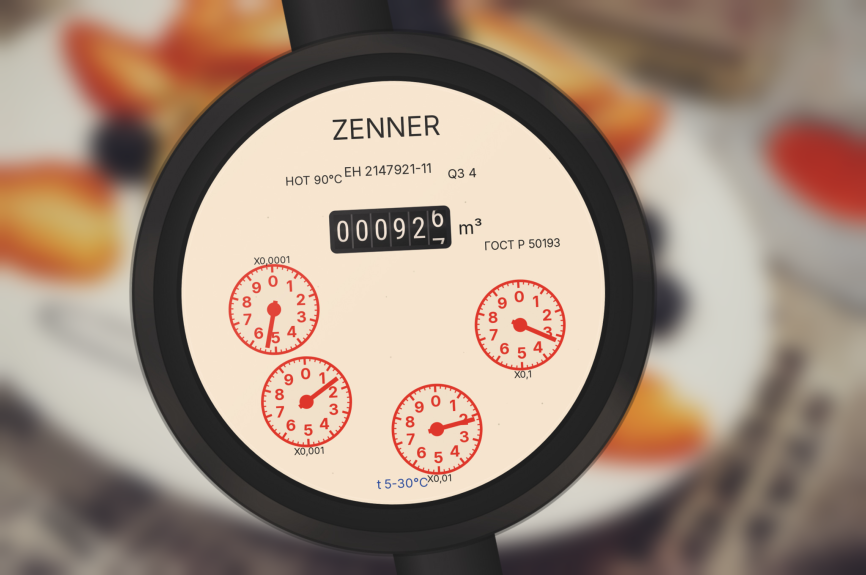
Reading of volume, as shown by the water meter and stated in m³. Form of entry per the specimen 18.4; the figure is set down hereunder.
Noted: 926.3215
